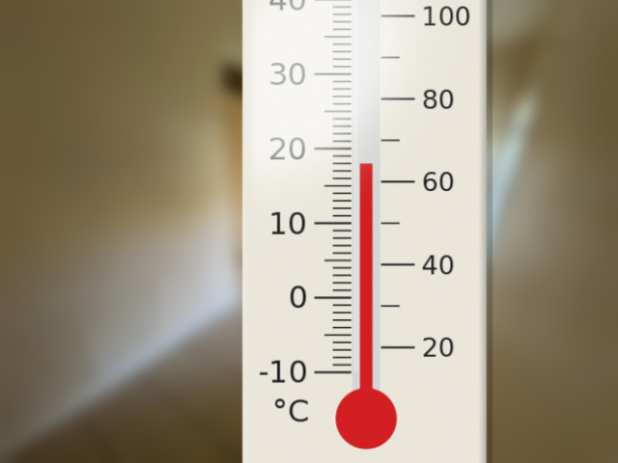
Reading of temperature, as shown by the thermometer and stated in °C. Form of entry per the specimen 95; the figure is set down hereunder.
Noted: 18
